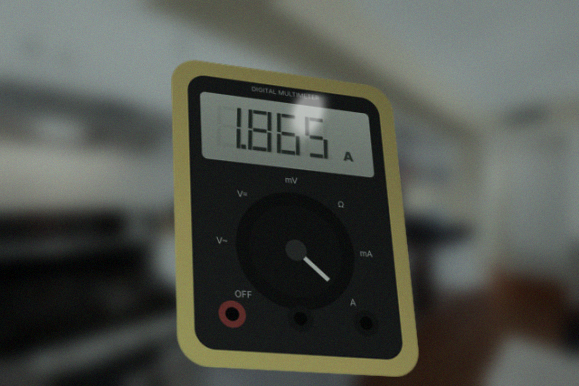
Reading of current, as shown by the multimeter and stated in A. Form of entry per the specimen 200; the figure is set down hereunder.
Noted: 1.865
